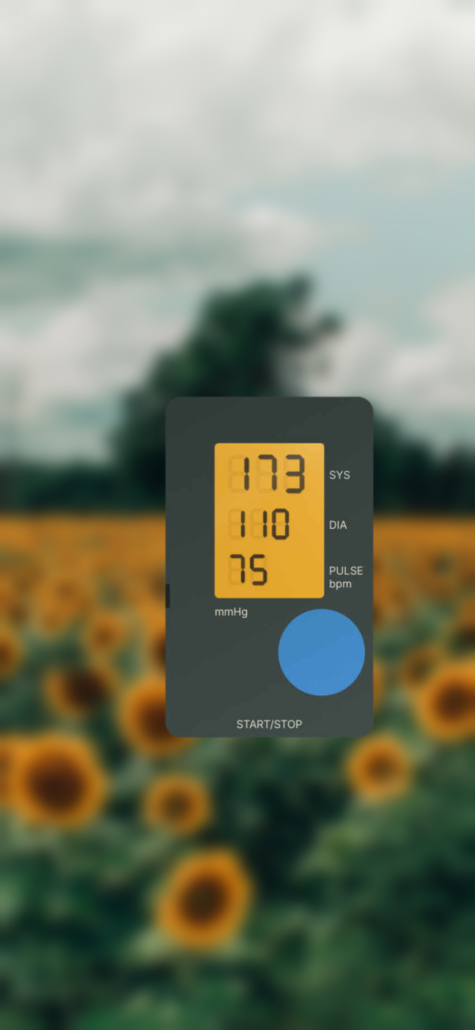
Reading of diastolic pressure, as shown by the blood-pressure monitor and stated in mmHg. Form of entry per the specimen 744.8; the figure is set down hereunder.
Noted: 110
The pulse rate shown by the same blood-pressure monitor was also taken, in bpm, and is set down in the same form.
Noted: 75
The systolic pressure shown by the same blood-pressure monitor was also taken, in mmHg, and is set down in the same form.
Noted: 173
